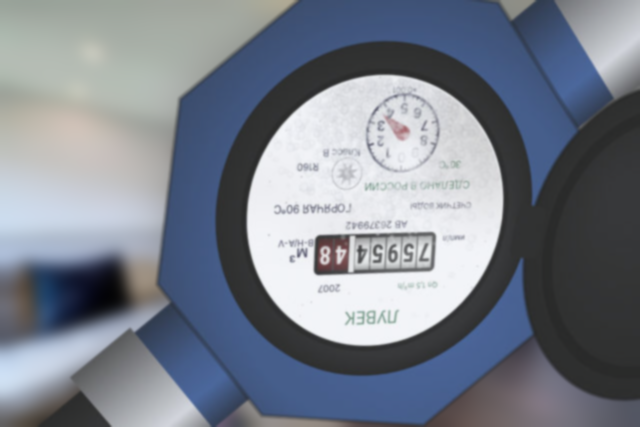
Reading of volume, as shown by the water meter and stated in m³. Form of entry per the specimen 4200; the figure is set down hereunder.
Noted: 75954.483
